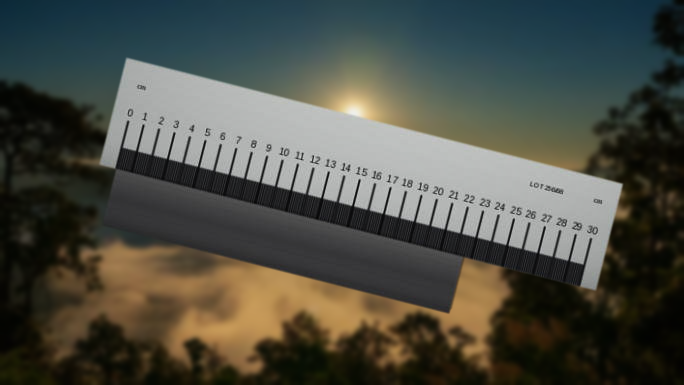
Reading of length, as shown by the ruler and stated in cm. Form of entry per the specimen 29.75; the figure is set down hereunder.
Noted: 22.5
